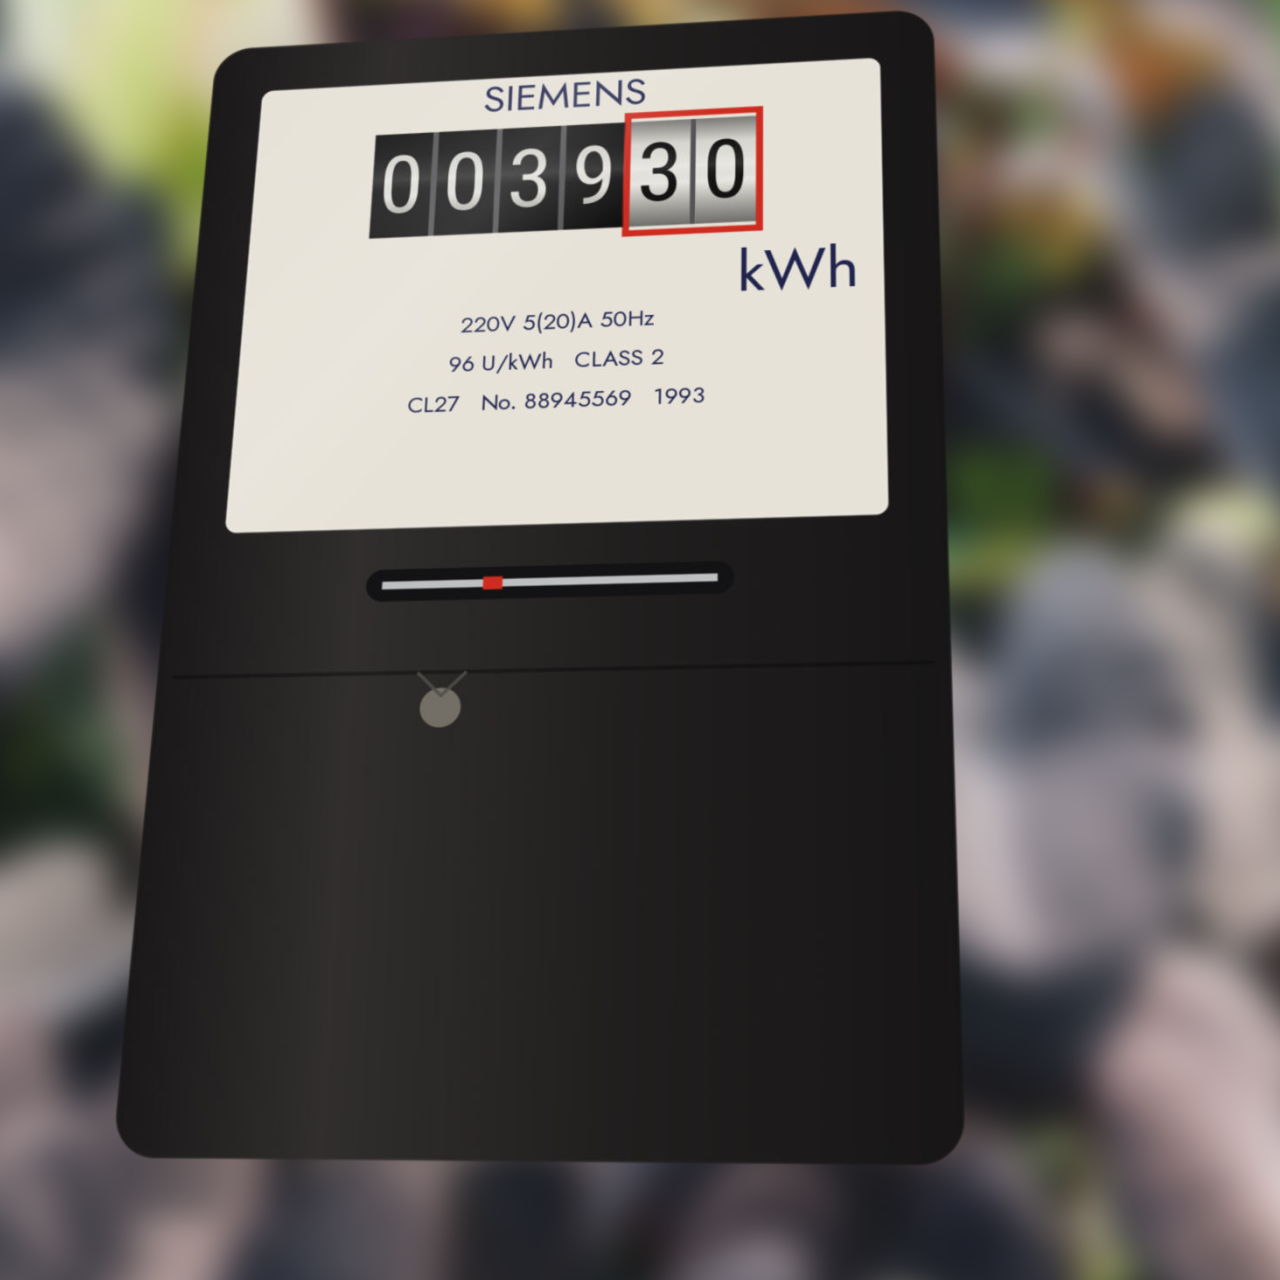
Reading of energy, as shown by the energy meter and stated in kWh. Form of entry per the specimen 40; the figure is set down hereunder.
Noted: 39.30
